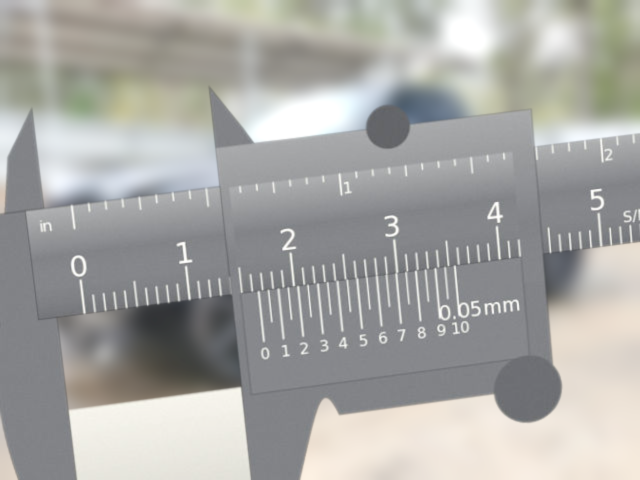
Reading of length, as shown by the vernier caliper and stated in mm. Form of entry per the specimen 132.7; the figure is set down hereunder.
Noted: 16.6
